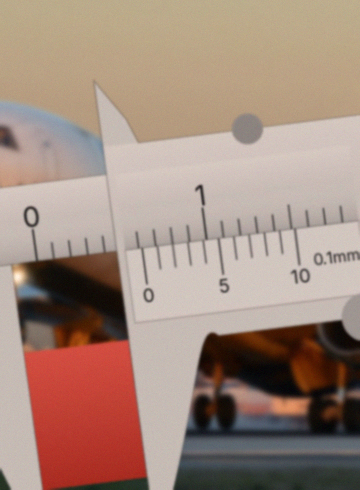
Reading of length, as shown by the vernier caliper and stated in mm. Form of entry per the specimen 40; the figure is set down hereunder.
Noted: 6.2
